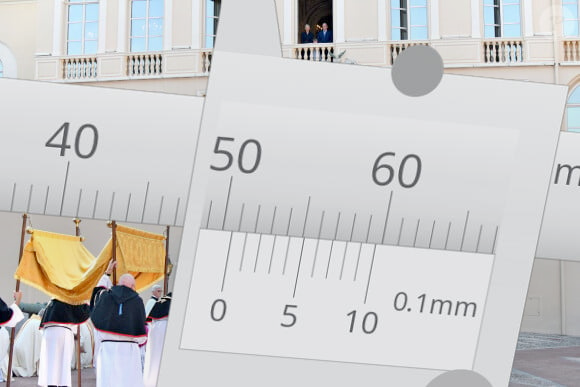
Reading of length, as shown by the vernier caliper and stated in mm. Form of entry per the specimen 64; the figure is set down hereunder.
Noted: 50.6
